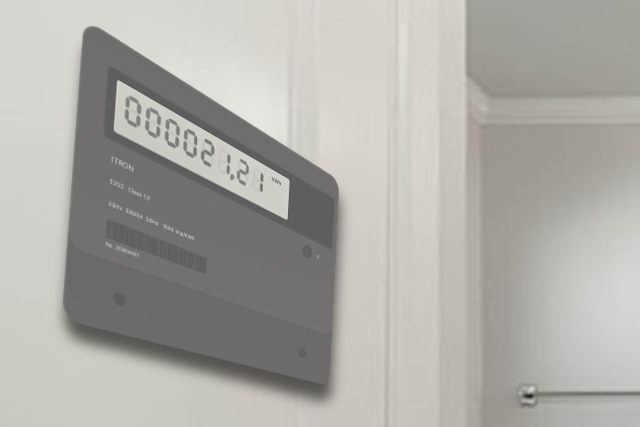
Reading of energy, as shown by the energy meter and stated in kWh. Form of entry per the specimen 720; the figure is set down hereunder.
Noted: 21.21
